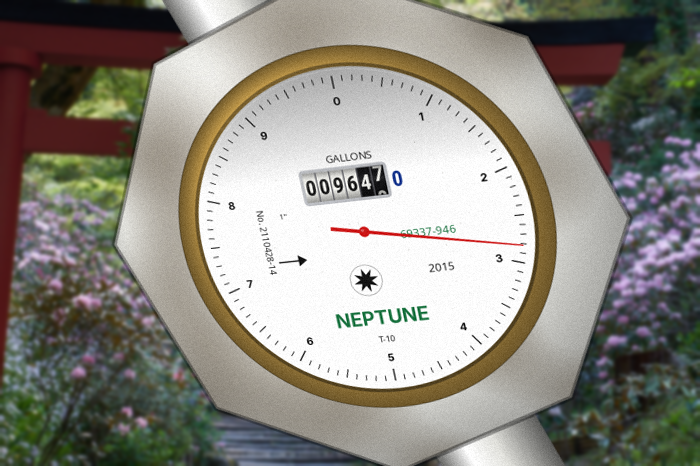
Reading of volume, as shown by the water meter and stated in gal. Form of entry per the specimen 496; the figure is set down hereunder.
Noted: 96472.8
